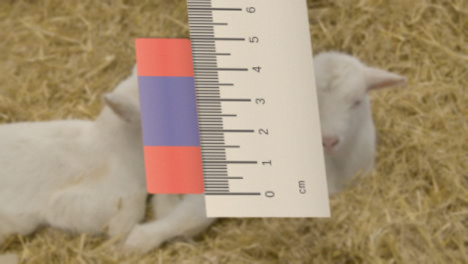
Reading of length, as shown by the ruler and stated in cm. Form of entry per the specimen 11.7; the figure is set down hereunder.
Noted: 5
